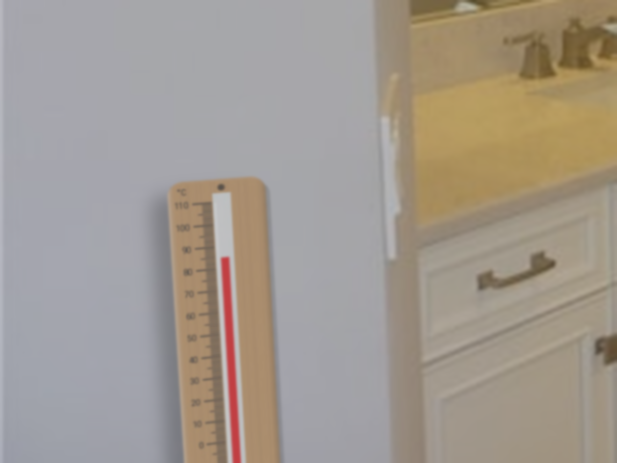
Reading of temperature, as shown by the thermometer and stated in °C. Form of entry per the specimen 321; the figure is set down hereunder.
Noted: 85
